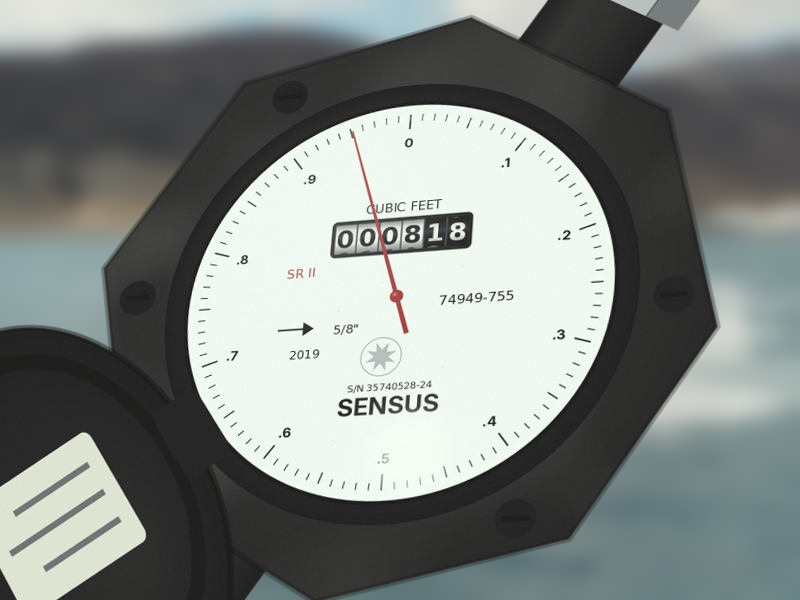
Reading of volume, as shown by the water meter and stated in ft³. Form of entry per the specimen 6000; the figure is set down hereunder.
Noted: 817.95
